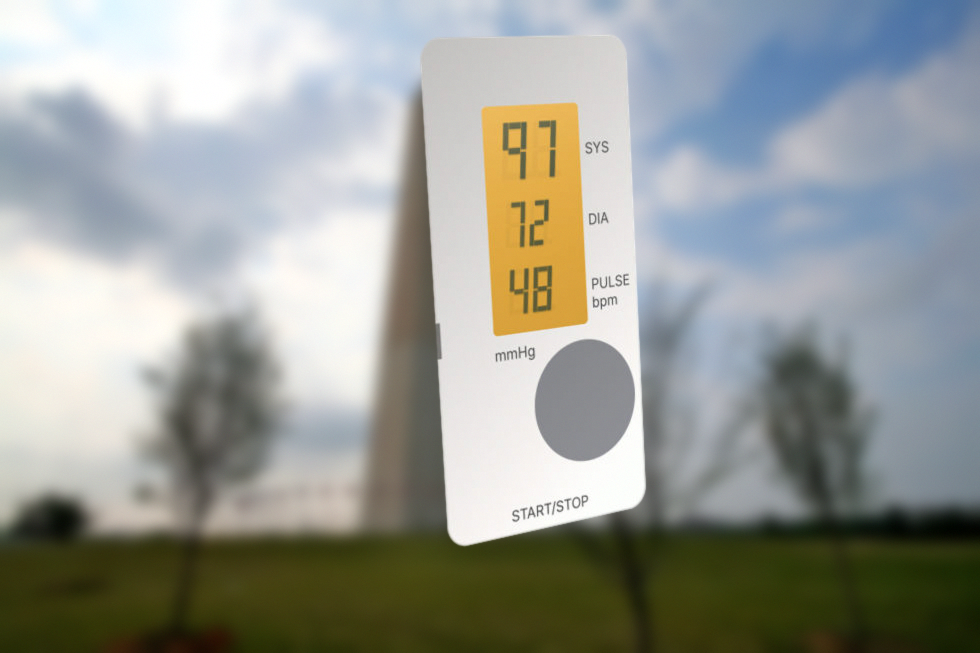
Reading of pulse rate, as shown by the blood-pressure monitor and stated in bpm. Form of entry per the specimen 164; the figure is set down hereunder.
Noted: 48
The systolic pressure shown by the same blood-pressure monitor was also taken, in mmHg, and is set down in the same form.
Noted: 97
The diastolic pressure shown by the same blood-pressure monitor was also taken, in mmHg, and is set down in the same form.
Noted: 72
